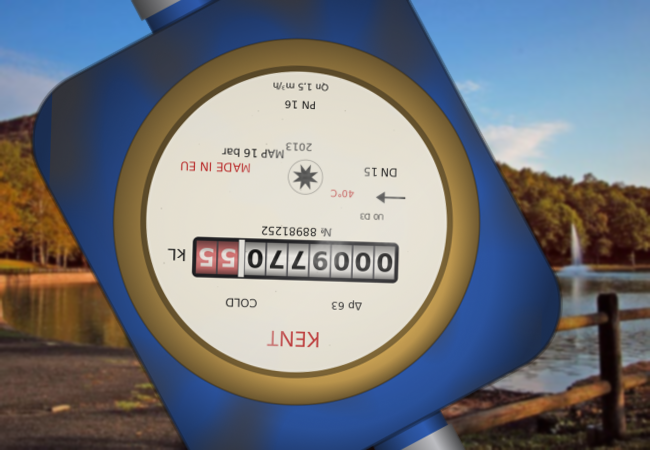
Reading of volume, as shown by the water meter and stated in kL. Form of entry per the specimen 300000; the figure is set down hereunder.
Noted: 9770.55
